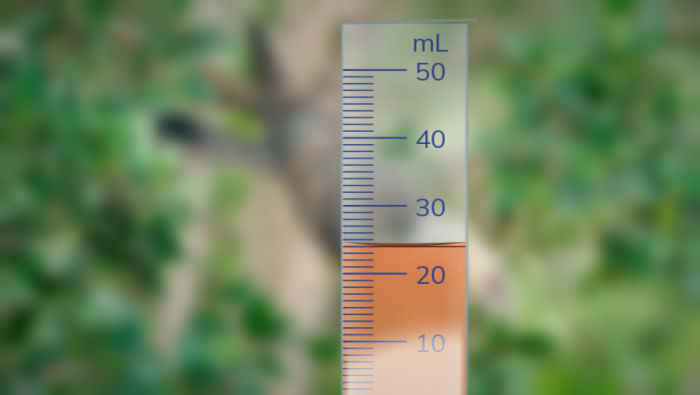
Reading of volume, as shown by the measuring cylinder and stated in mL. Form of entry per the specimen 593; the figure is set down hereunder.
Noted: 24
